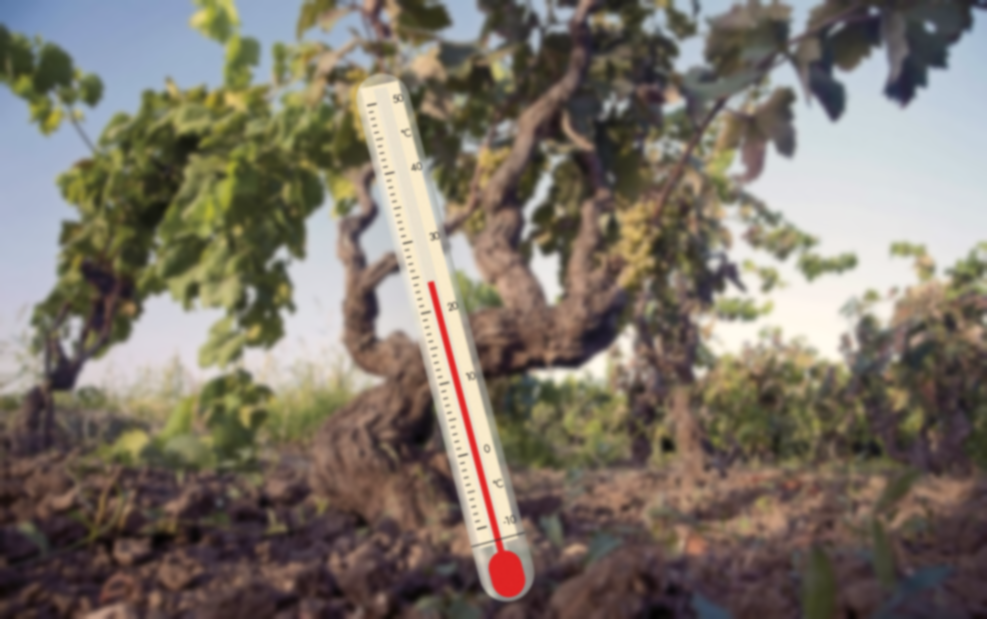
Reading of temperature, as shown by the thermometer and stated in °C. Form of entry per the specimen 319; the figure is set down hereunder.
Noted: 24
